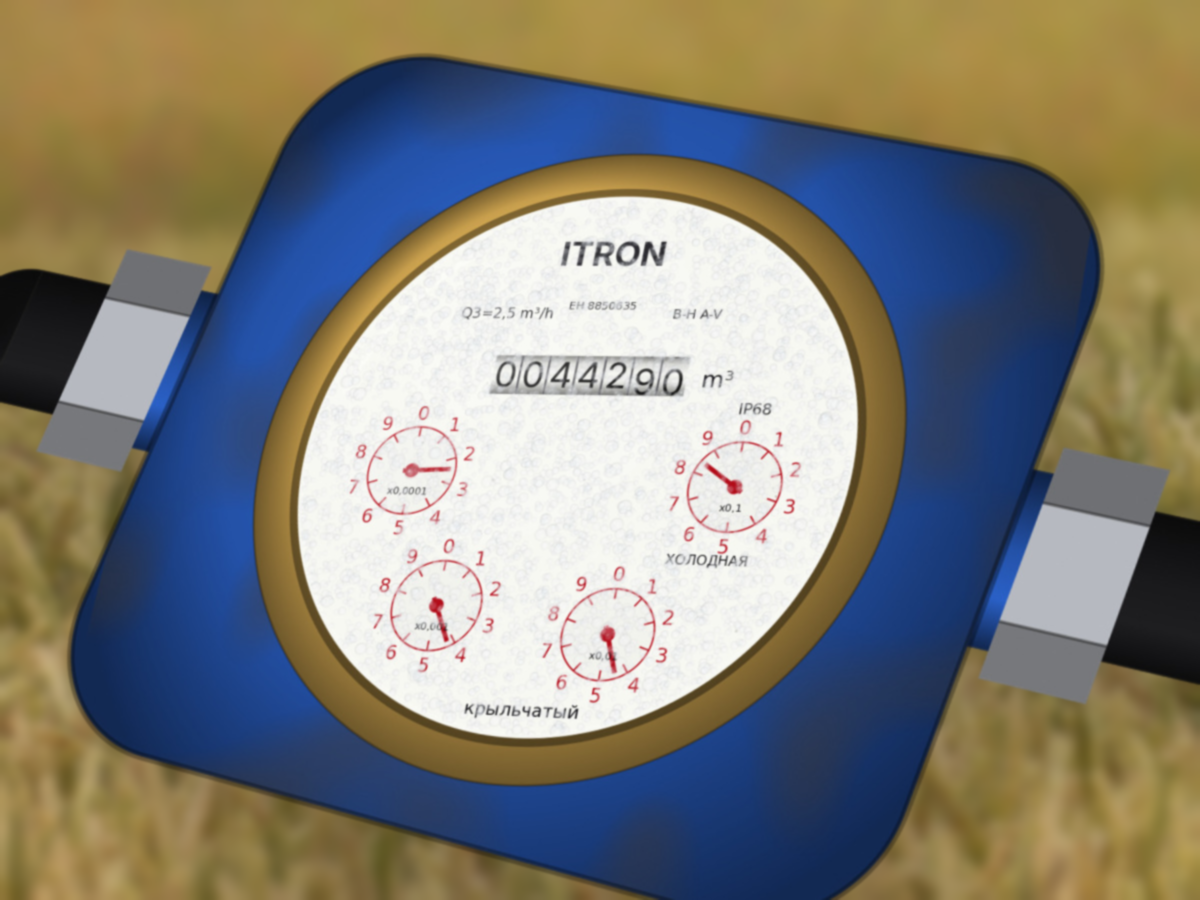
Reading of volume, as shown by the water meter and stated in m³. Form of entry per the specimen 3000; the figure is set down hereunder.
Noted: 44289.8442
